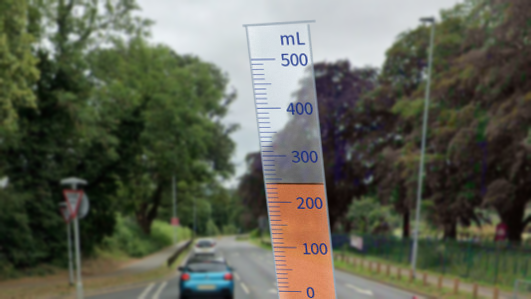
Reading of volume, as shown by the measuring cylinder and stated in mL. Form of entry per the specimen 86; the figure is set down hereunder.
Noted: 240
